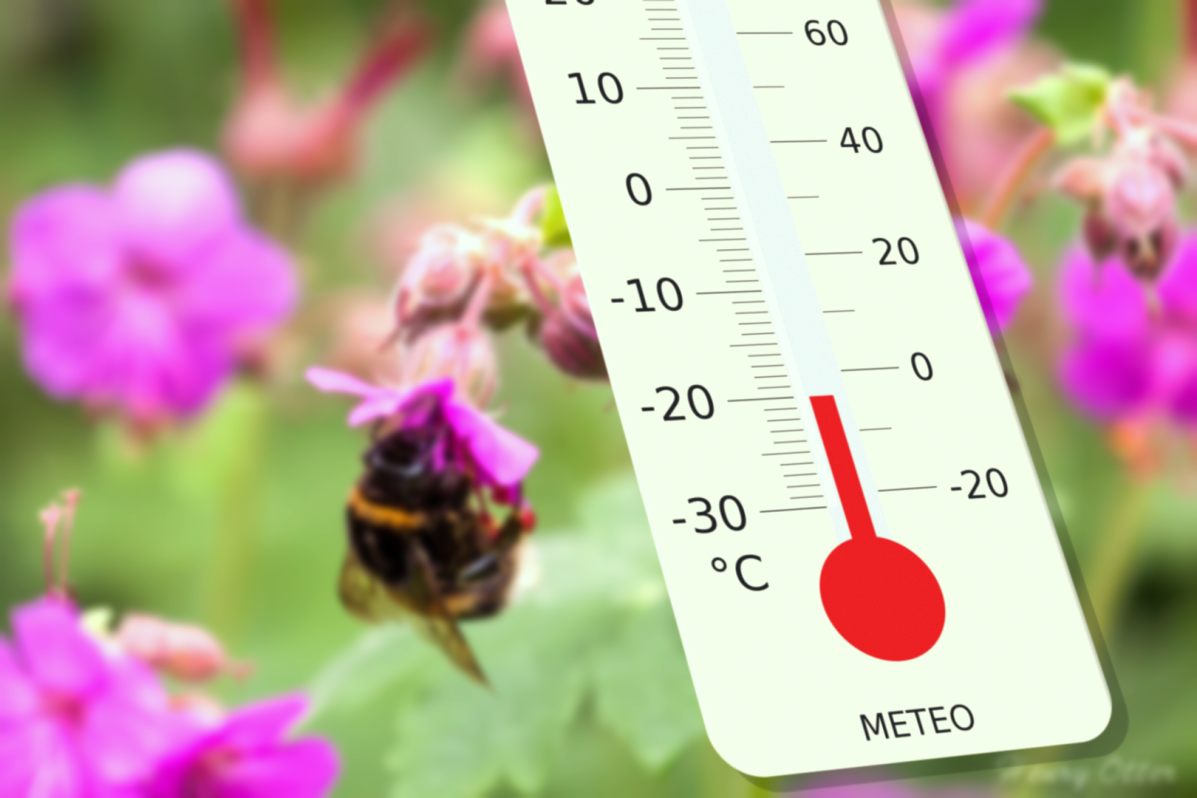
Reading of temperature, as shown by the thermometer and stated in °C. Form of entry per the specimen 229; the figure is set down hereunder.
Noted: -20
